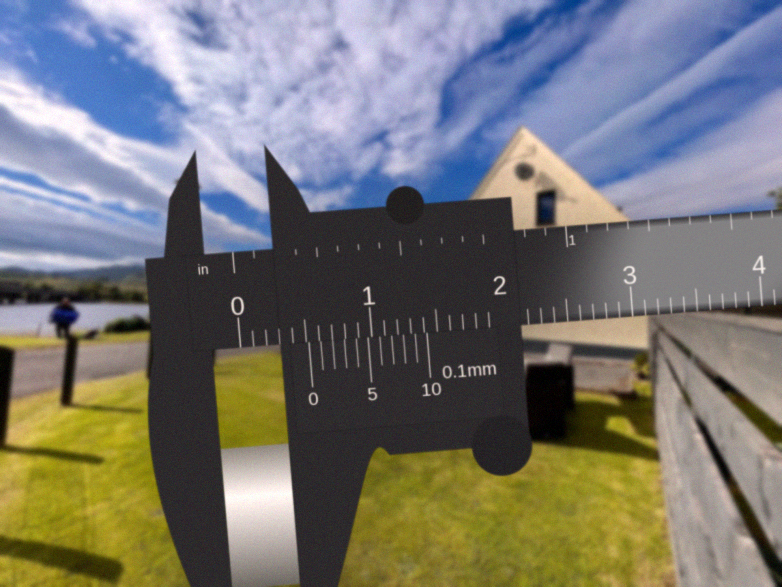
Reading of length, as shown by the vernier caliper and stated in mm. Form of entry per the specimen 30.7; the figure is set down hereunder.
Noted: 5.2
